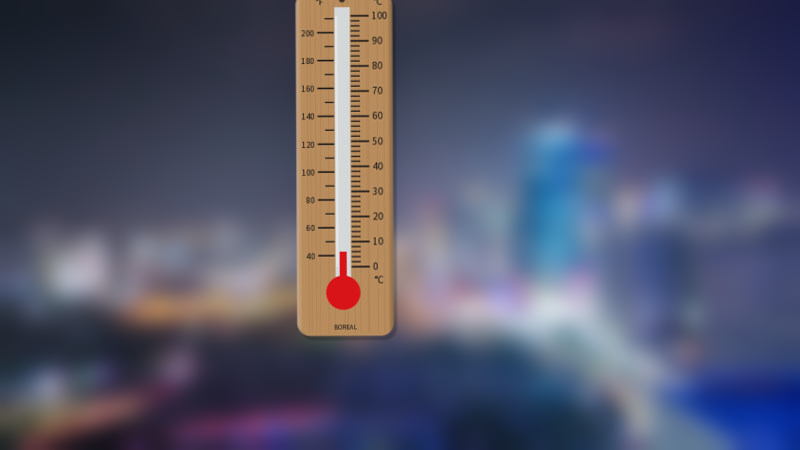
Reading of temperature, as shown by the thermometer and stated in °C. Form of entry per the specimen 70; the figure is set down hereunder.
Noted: 6
